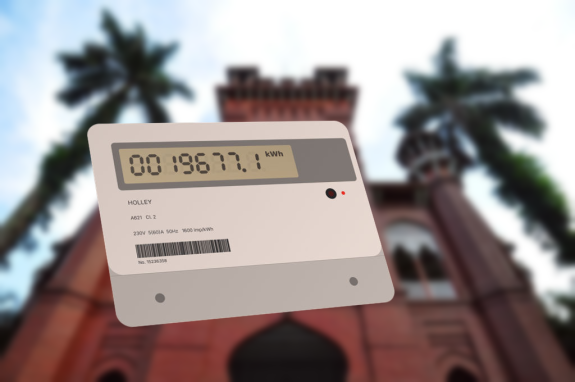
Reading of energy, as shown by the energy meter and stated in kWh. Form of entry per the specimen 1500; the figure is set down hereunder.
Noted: 19677.1
